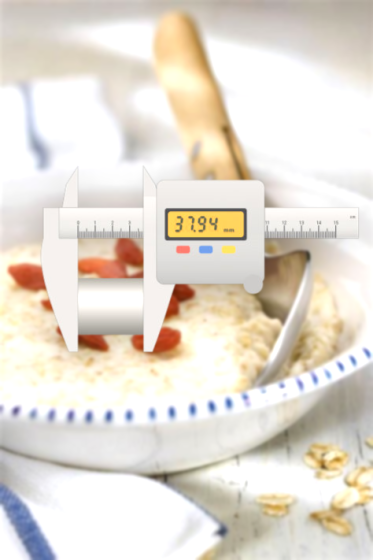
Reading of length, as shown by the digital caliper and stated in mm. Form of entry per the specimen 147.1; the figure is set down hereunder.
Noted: 37.94
